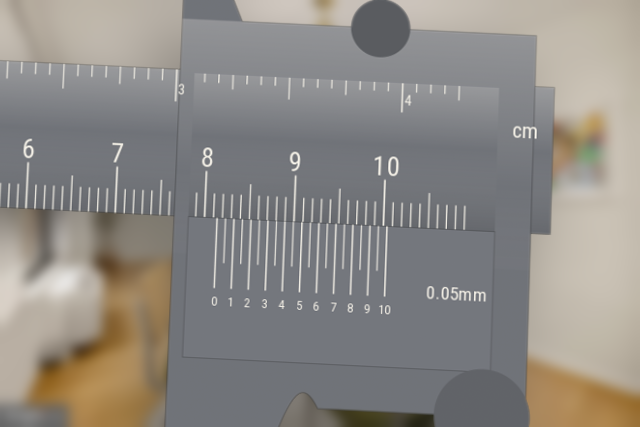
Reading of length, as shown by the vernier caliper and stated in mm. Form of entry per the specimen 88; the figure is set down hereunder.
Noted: 81.4
